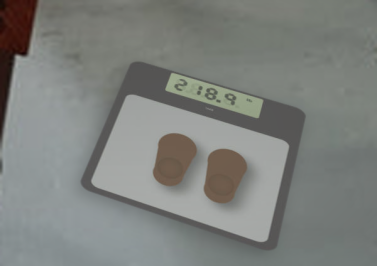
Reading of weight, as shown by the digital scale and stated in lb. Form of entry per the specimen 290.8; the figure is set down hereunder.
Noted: 218.9
